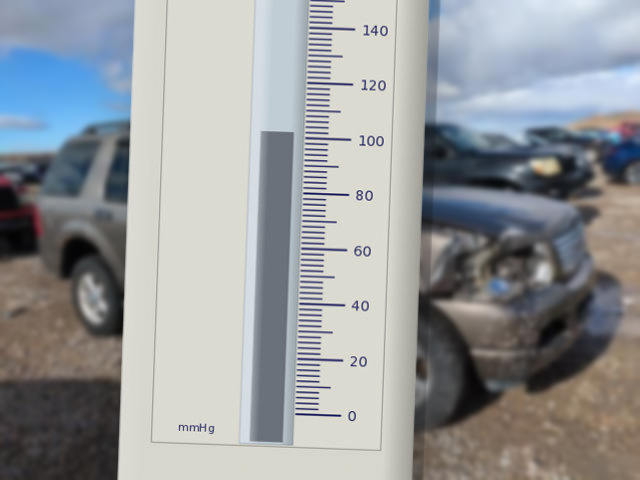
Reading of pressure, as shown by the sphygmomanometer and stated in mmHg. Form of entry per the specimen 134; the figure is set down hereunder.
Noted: 102
